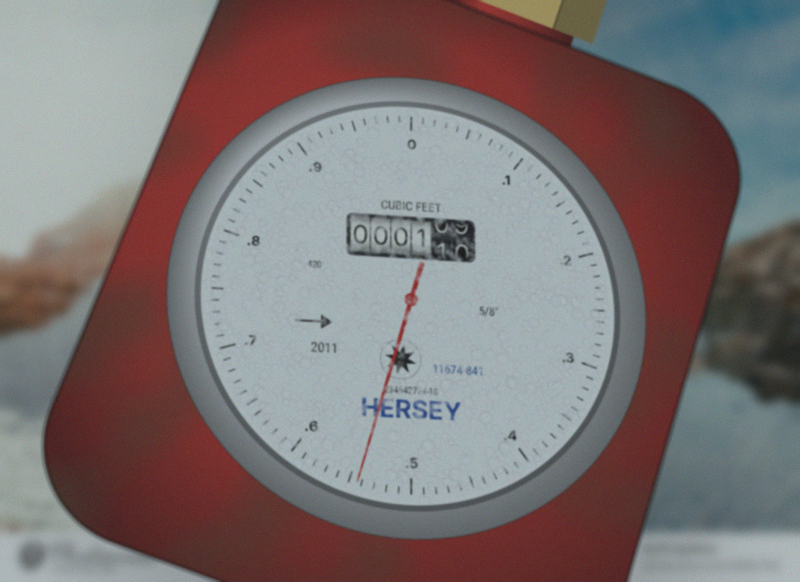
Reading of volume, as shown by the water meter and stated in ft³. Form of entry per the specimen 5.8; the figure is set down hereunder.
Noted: 109.54
